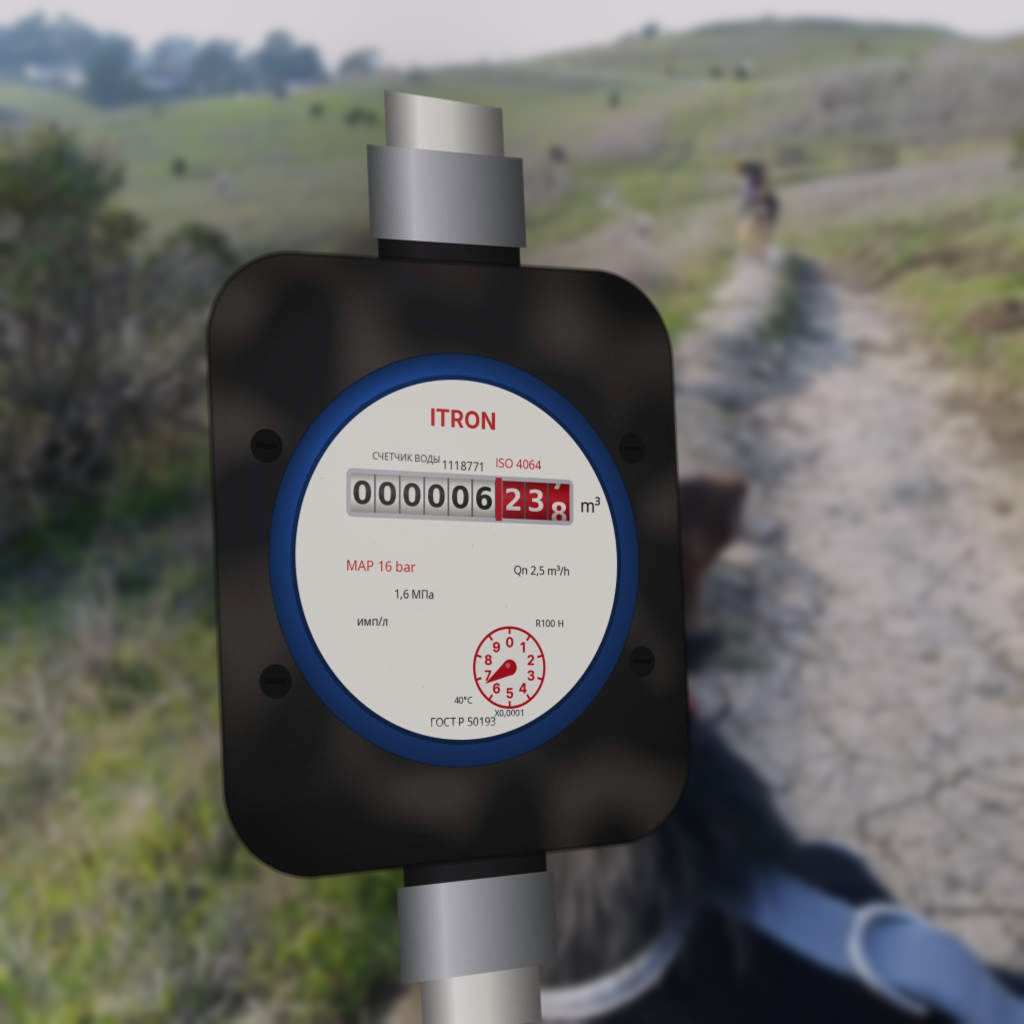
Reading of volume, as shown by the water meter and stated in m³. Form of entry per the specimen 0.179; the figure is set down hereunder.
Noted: 6.2376
